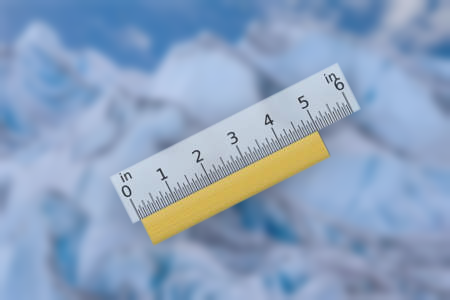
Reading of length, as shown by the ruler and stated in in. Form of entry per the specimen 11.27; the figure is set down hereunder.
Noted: 5
